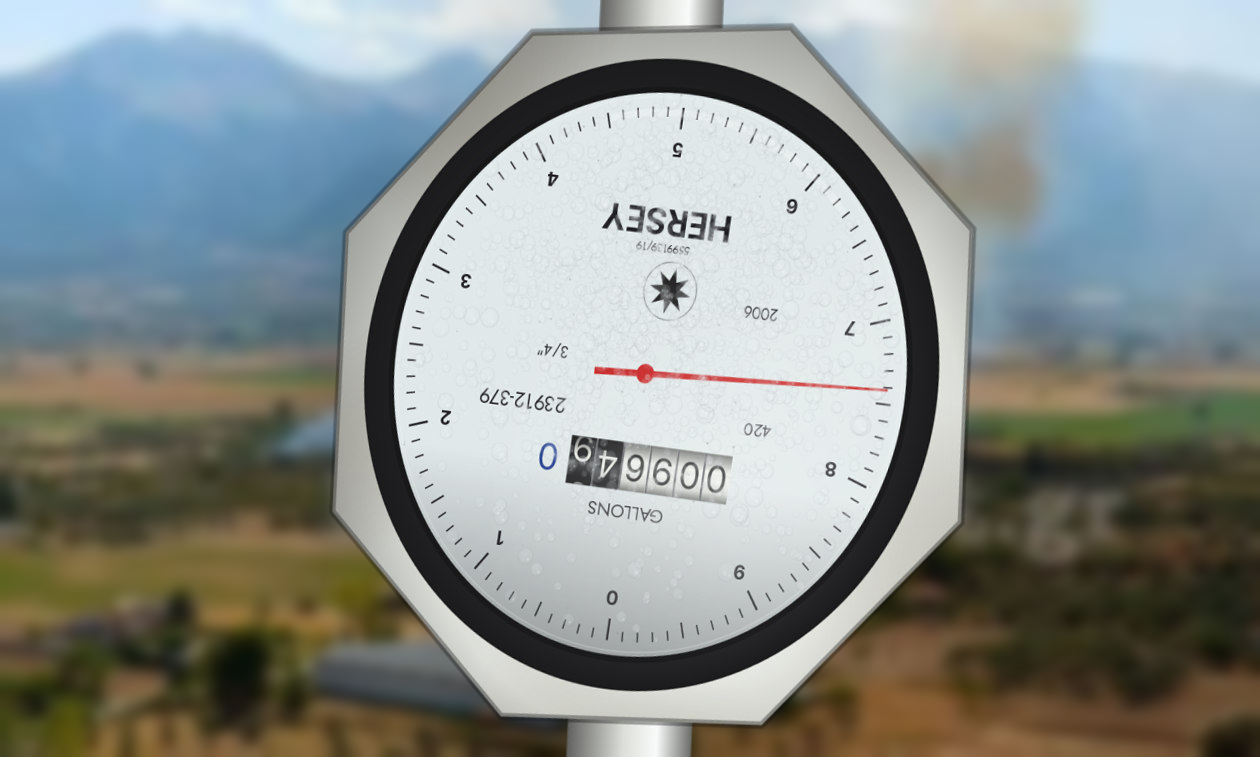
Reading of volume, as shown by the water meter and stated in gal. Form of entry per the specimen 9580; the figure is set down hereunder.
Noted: 96487.4
